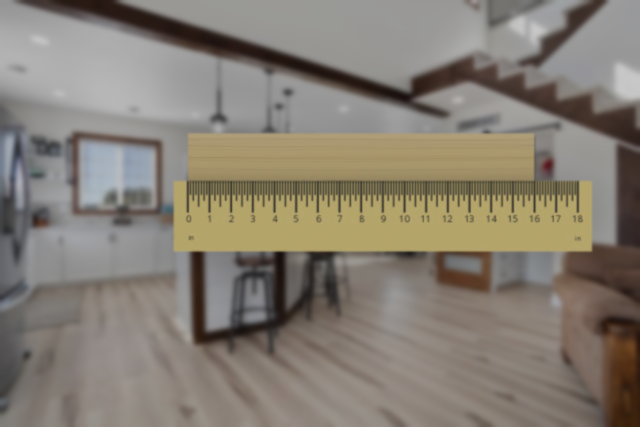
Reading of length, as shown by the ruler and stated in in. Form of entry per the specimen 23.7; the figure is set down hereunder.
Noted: 16
